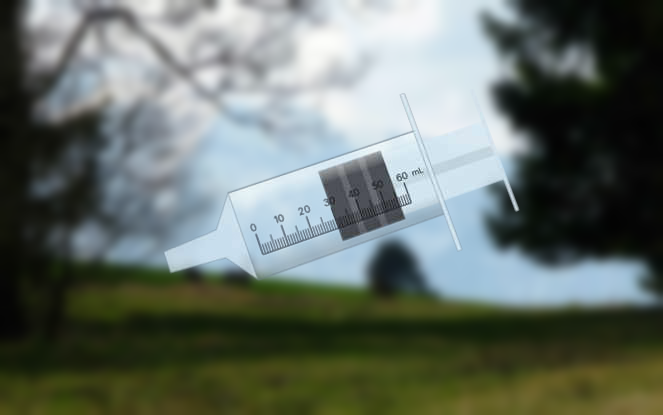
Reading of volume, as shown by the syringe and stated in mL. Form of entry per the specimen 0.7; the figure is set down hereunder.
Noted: 30
